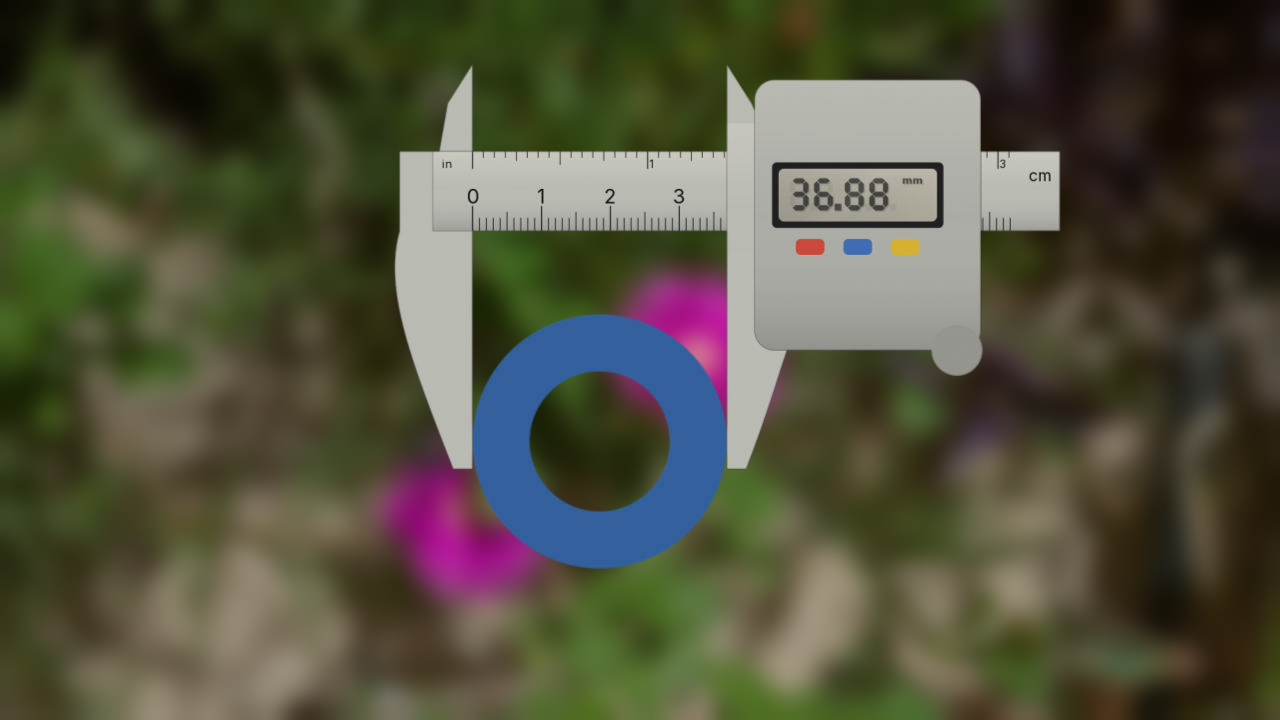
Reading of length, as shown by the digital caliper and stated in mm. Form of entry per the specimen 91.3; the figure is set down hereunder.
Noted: 36.88
